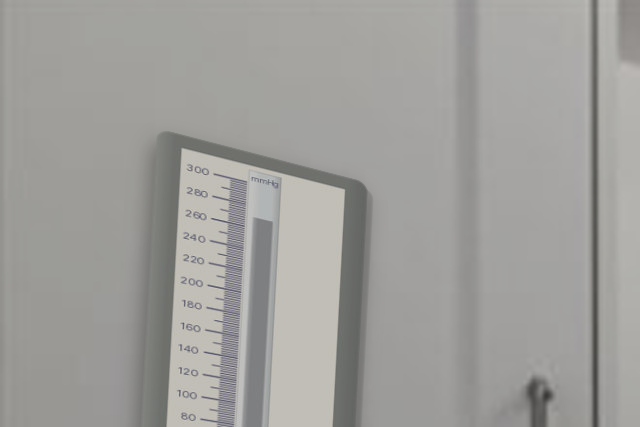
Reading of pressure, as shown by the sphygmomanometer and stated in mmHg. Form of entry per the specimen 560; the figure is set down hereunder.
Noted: 270
